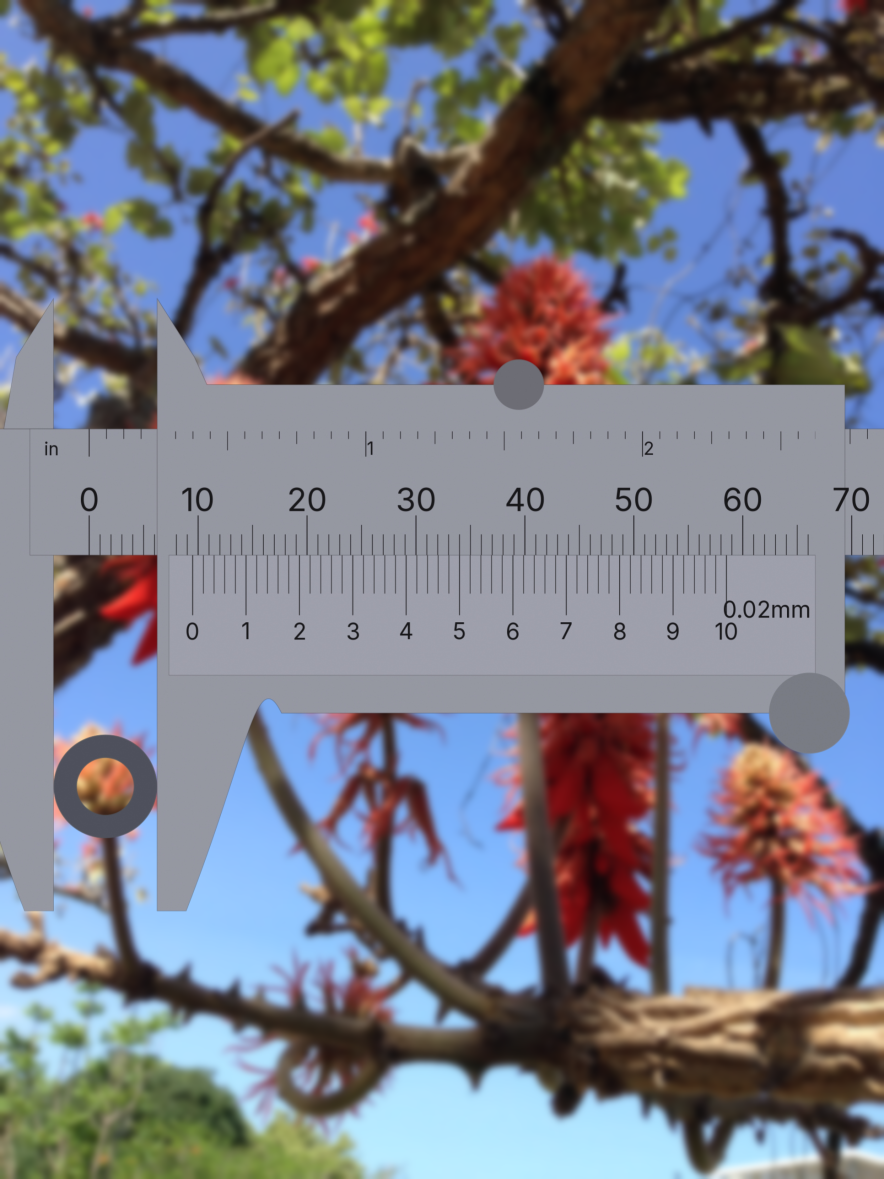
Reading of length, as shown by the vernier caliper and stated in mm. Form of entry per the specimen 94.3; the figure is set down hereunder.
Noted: 9.5
